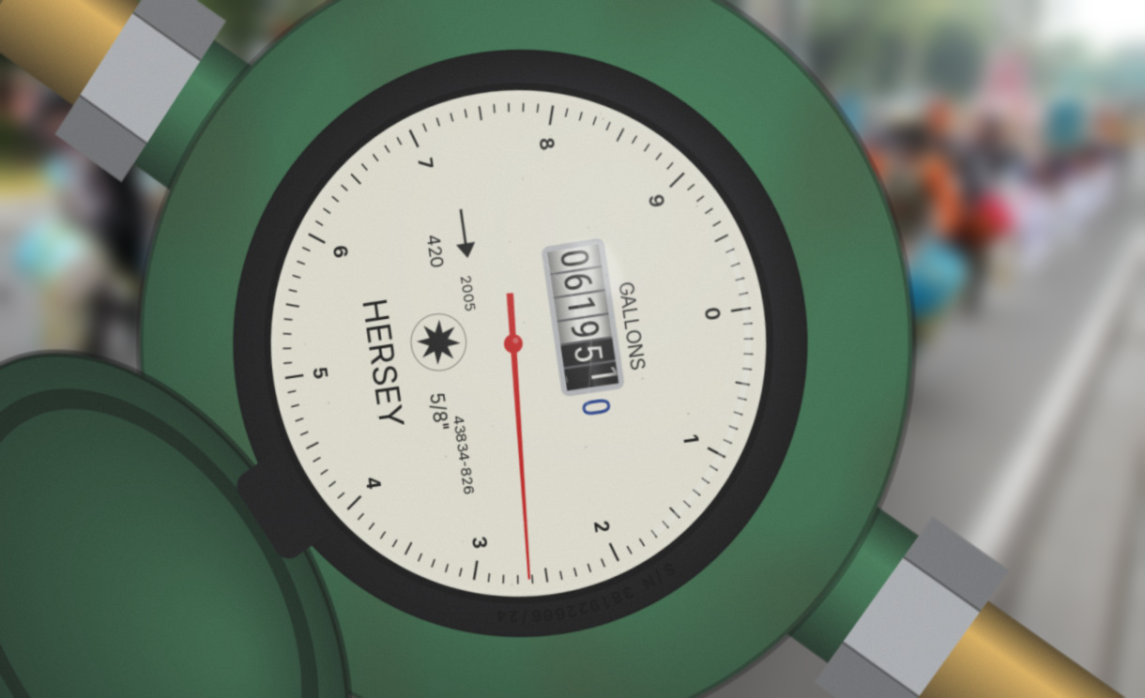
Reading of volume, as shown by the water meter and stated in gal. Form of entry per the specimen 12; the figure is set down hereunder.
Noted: 619512.6
